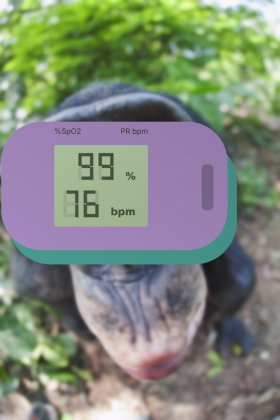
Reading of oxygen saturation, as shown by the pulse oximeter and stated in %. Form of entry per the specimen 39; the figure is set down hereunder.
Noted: 99
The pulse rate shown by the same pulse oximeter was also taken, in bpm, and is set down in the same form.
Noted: 76
